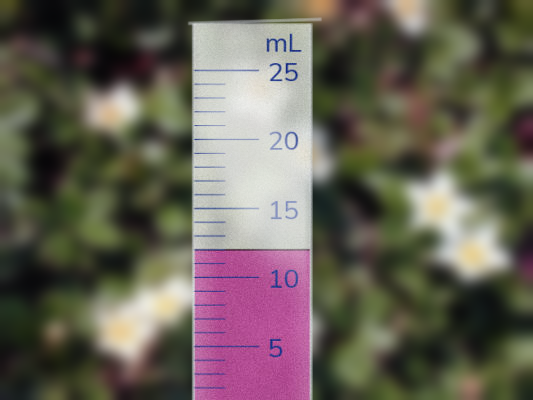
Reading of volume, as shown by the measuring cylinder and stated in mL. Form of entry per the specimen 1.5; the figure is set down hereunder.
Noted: 12
